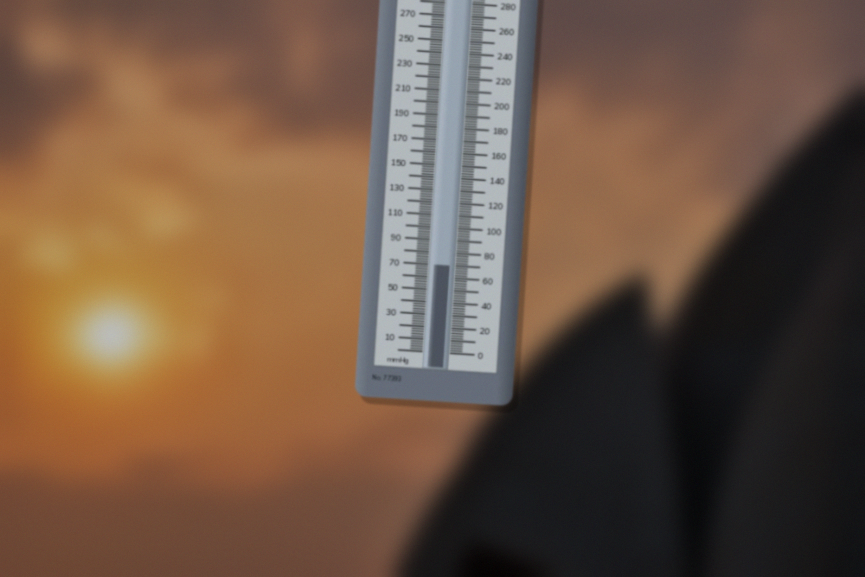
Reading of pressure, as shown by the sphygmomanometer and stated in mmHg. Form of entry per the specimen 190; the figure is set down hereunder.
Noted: 70
